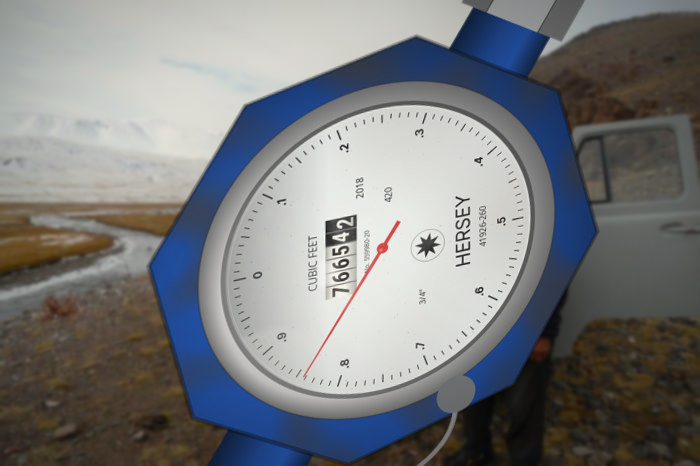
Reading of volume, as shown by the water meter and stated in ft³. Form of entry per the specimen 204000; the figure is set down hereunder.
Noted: 766541.84
